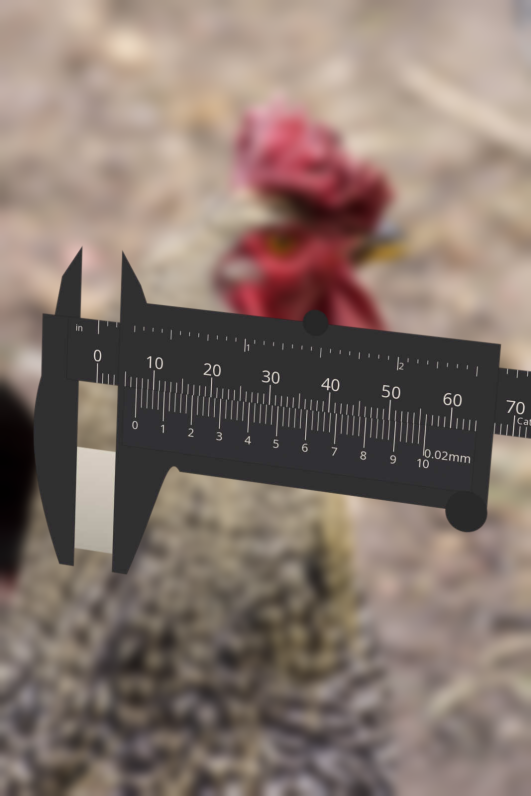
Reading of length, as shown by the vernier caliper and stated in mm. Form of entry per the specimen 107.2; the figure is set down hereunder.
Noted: 7.0
